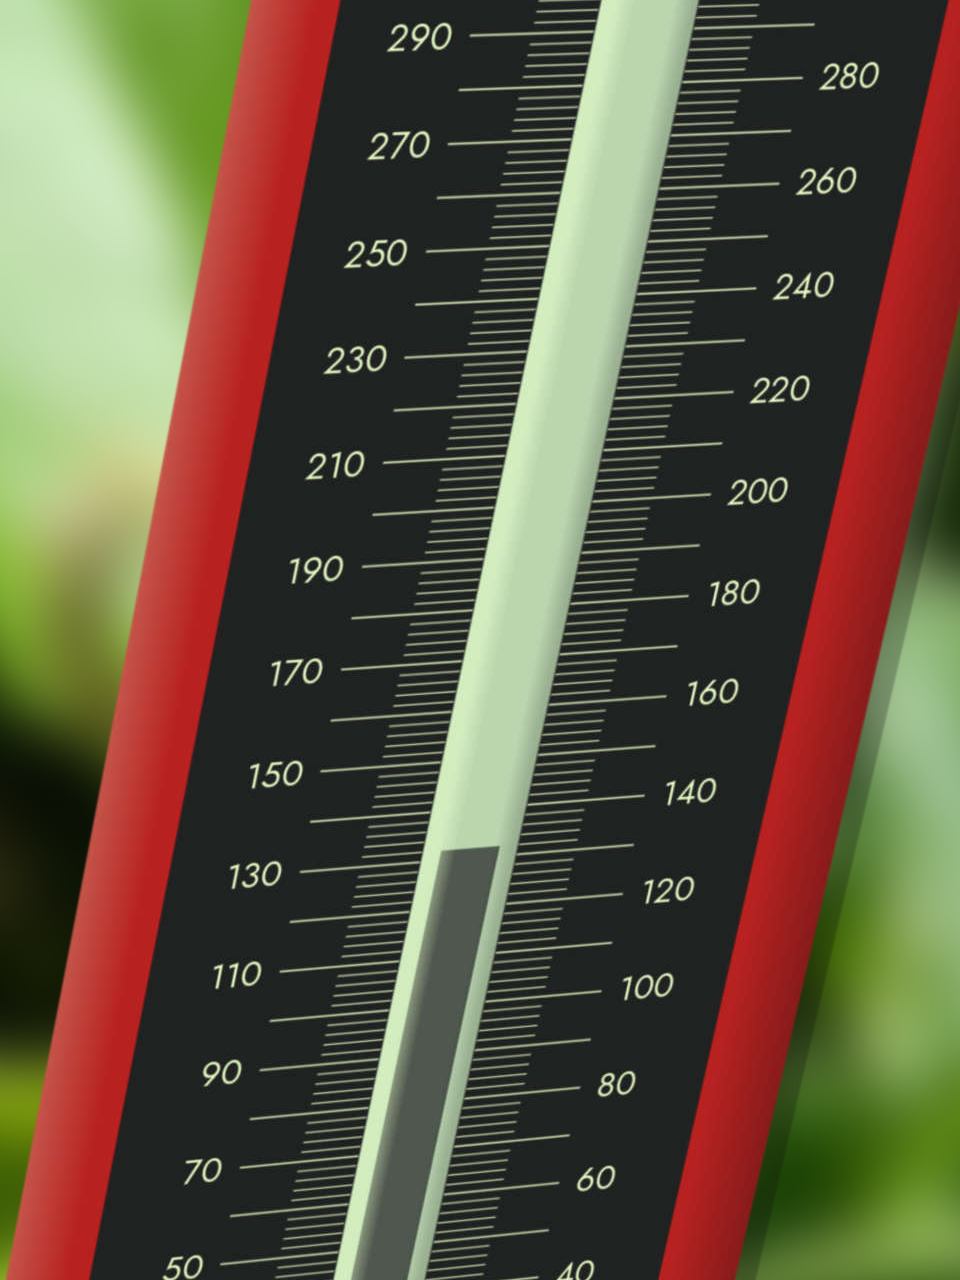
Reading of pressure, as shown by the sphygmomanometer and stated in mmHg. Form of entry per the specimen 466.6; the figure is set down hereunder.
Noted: 132
